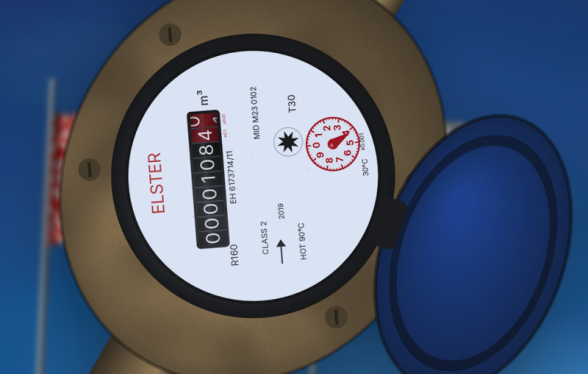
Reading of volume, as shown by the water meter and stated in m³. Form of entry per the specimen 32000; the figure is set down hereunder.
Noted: 108.404
